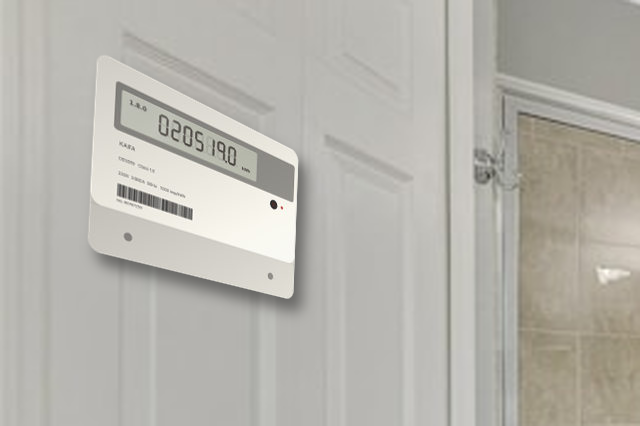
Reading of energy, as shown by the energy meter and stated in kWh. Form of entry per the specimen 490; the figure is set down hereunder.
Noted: 20519.0
